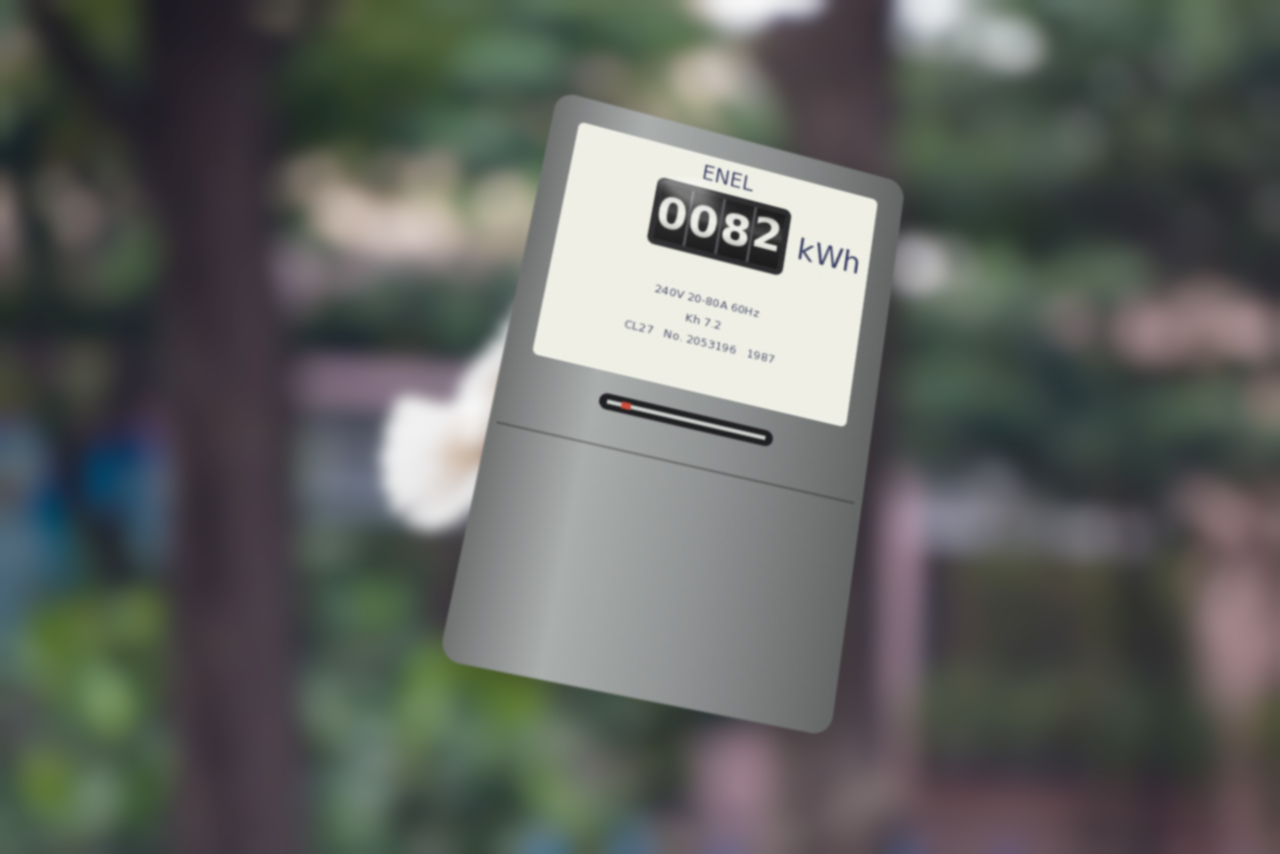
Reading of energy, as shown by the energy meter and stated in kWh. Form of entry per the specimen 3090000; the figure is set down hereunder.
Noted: 82
